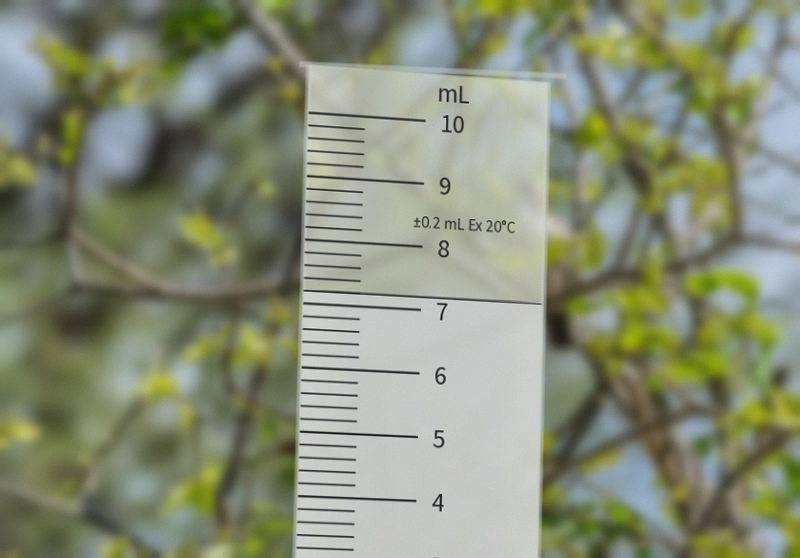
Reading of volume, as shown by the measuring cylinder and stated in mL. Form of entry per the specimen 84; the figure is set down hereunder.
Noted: 7.2
